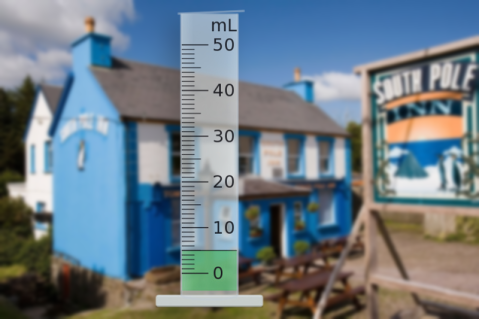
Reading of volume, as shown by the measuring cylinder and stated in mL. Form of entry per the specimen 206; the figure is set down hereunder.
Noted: 5
